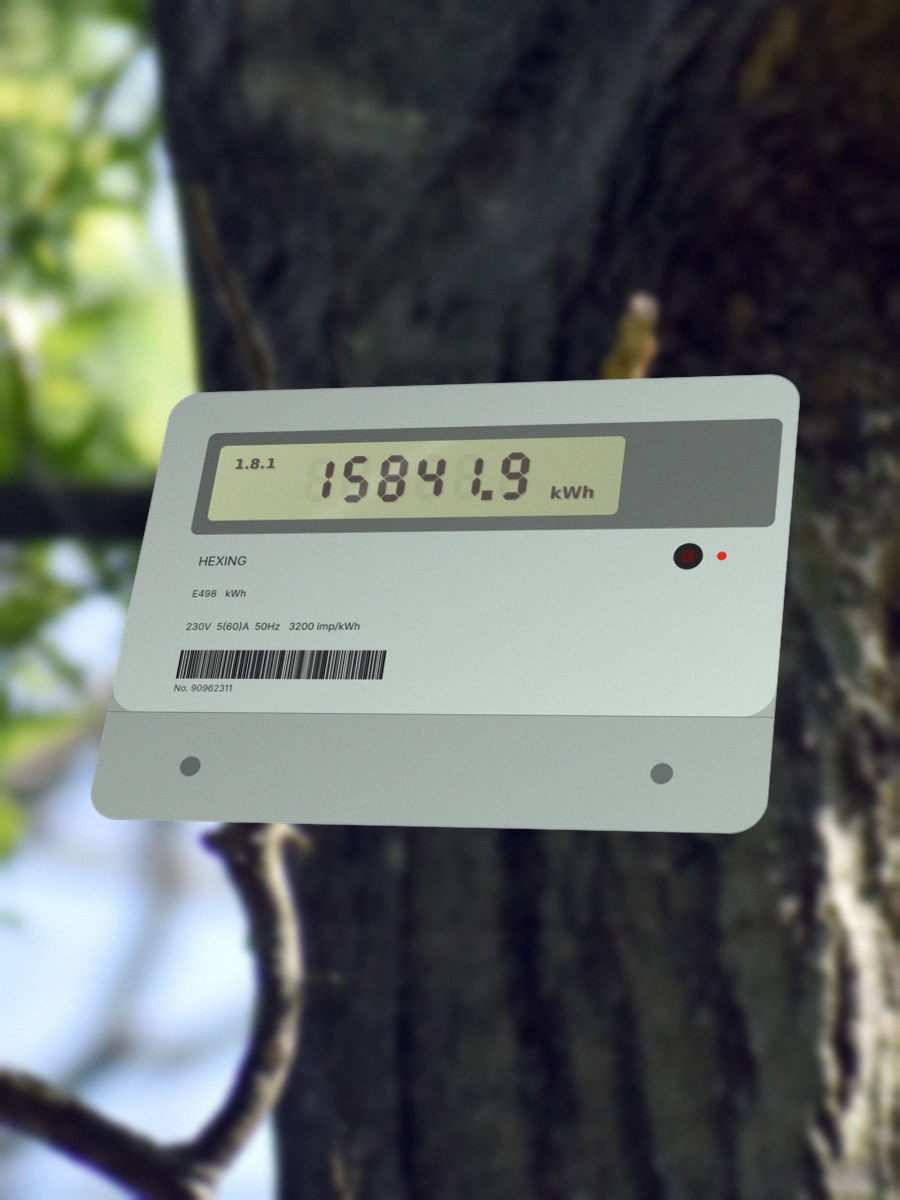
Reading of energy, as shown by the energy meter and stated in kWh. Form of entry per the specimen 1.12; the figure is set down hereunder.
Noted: 15841.9
